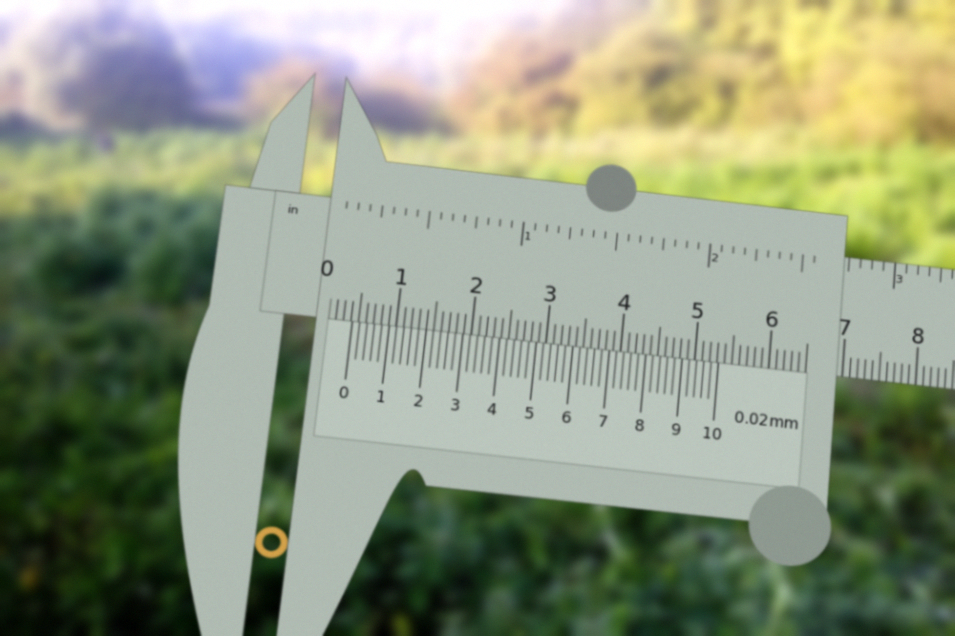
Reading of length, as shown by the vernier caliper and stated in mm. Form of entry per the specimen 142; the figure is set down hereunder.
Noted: 4.2
